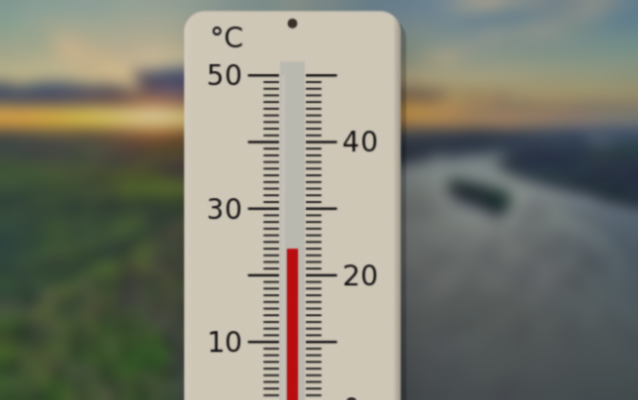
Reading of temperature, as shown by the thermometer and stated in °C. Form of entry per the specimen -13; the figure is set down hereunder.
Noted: 24
